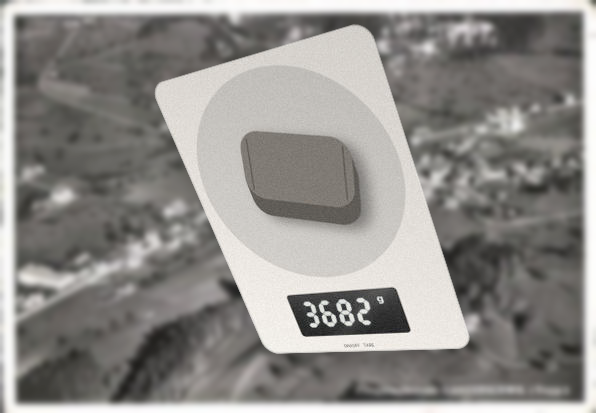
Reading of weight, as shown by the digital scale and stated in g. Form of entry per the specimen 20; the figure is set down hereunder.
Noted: 3682
